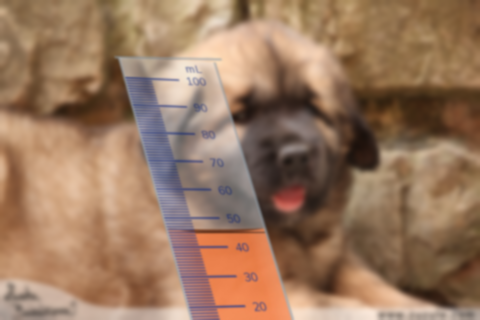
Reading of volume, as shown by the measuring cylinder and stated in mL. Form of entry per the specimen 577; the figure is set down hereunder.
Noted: 45
